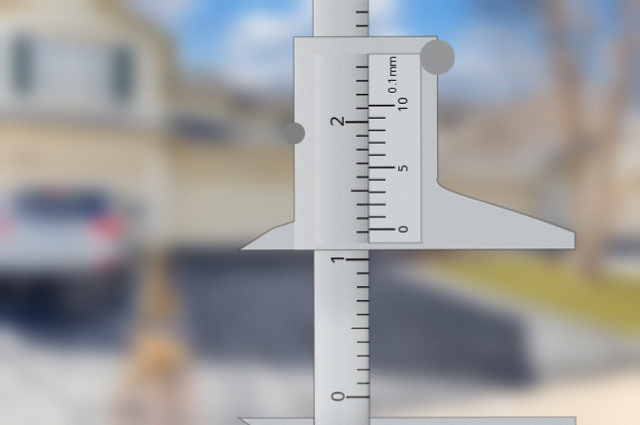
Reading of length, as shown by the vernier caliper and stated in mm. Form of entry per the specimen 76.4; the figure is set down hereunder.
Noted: 12.2
